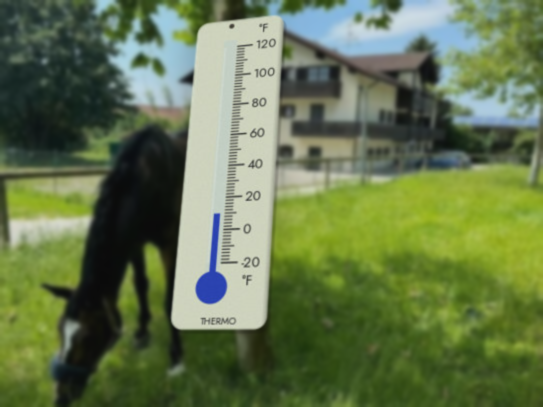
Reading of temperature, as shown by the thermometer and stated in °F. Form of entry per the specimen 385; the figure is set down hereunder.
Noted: 10
